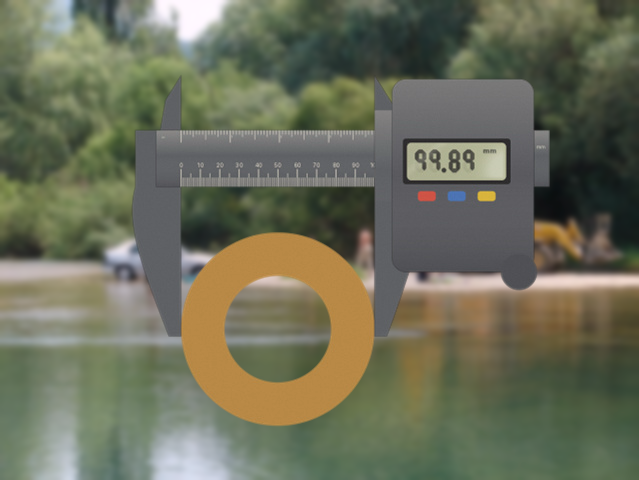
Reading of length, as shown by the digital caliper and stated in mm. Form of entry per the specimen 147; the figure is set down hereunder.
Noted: 99.89
